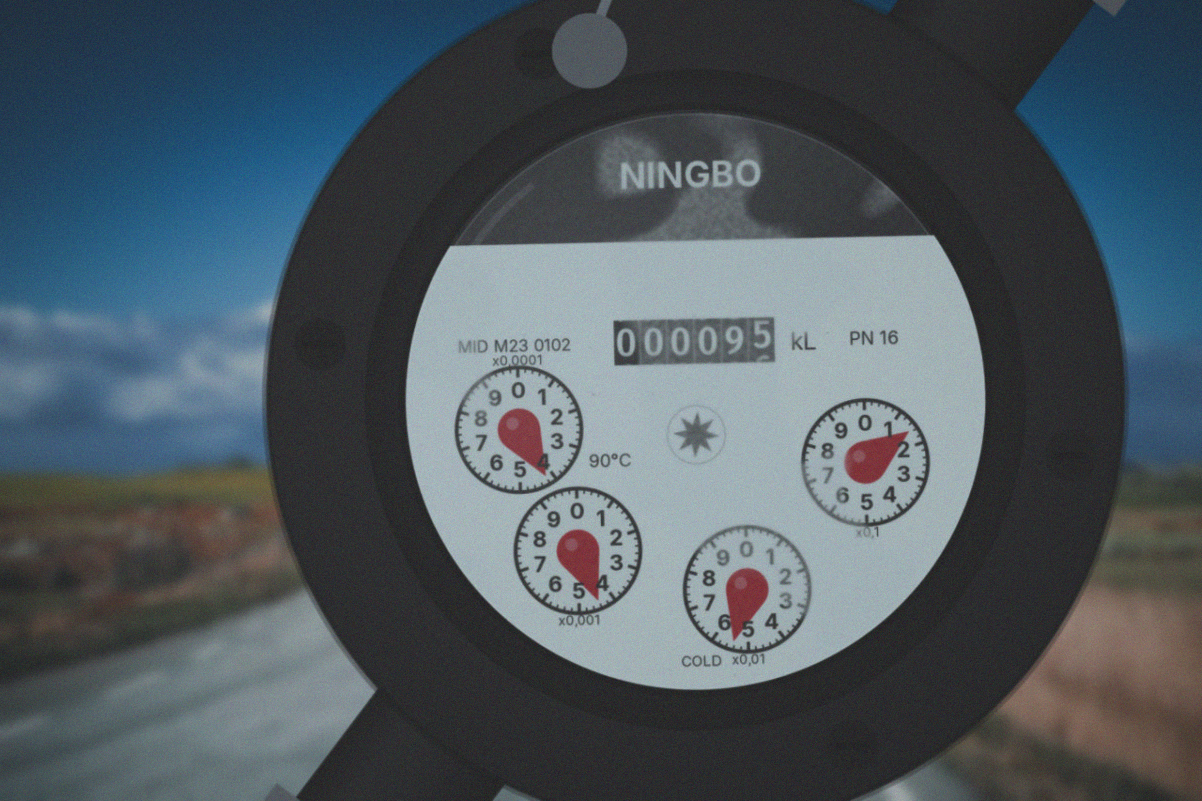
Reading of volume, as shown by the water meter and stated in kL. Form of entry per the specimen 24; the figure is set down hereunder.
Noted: 95.1544
